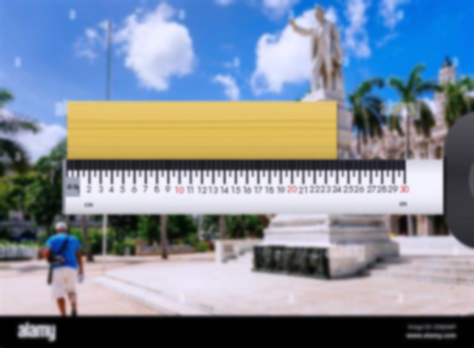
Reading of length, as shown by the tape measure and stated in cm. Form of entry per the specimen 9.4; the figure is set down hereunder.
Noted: 24
